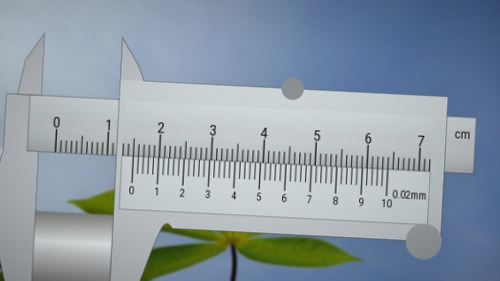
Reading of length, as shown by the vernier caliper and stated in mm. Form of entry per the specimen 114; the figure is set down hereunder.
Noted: 15.0
